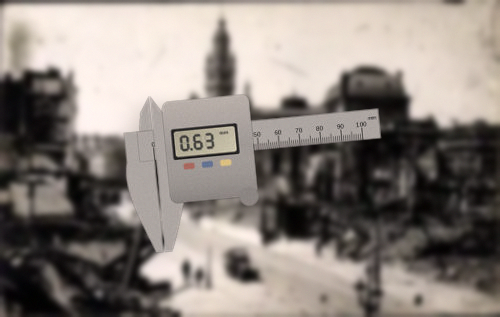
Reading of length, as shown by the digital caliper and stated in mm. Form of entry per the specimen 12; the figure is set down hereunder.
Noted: 0.63
